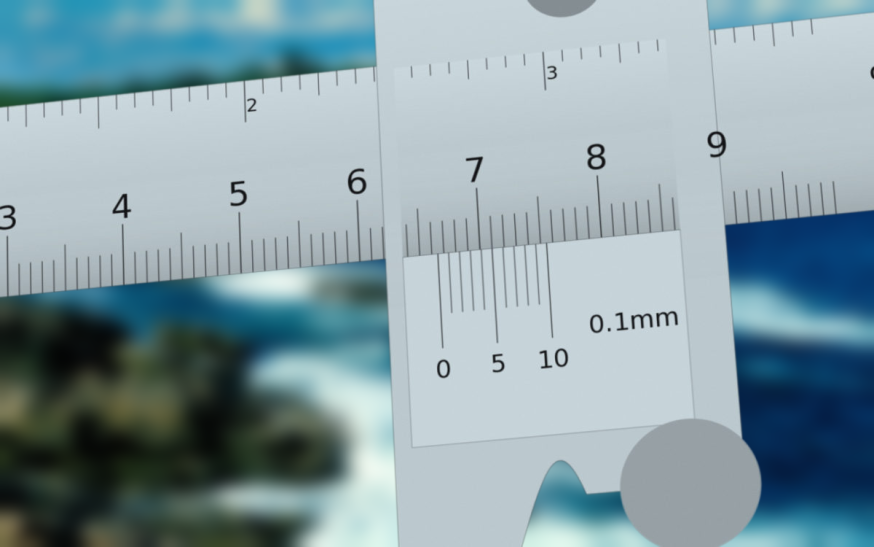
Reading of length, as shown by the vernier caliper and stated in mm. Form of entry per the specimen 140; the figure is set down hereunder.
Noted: 66.5
